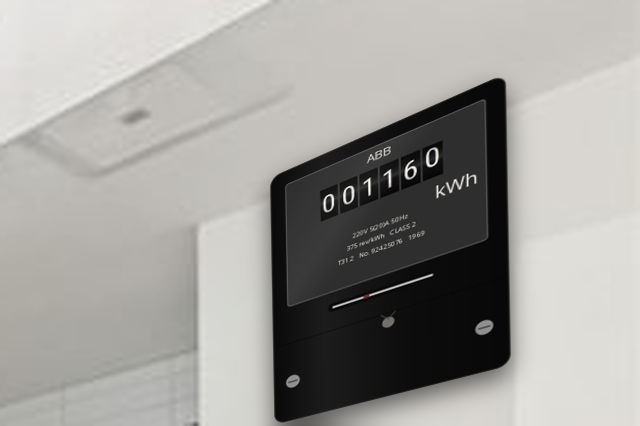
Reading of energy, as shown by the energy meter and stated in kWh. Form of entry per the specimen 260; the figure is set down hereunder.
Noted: 1160
